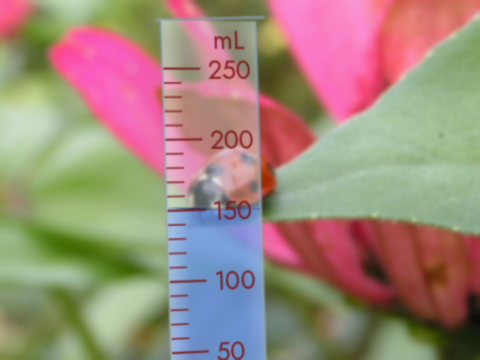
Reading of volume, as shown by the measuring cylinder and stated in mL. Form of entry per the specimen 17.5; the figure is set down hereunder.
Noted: 150
